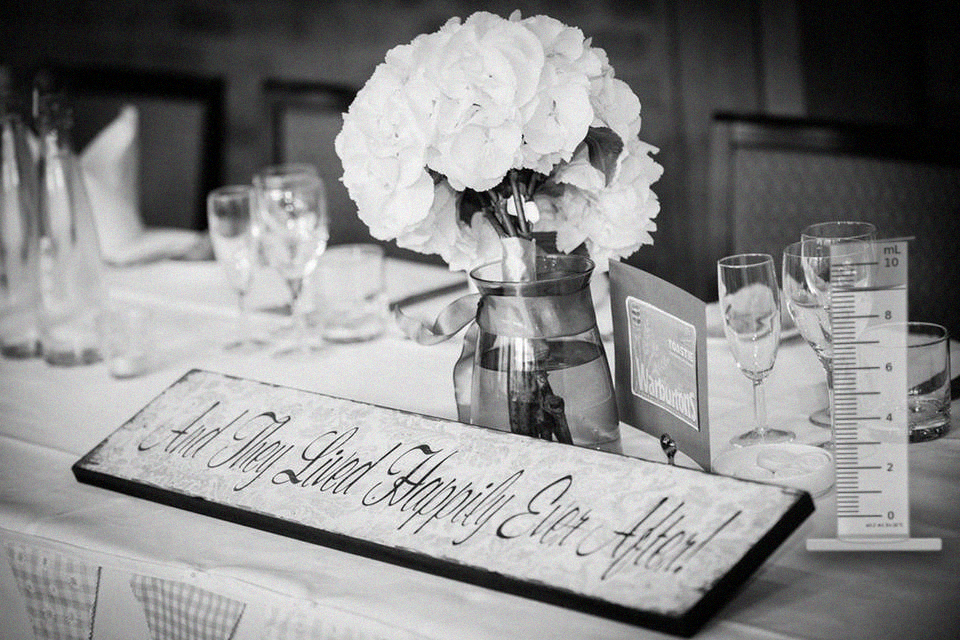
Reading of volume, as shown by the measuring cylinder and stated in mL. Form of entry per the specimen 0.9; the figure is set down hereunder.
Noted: 9
